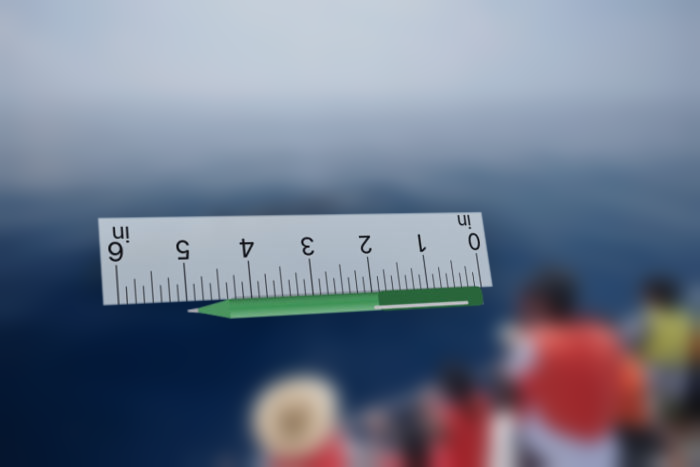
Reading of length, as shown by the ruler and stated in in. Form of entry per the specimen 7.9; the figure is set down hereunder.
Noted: 5
